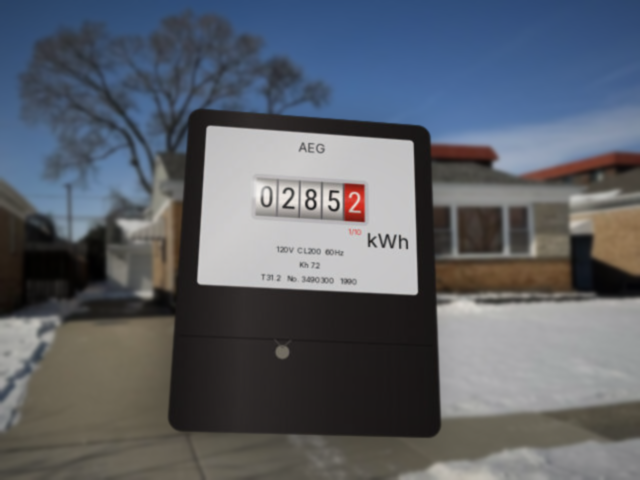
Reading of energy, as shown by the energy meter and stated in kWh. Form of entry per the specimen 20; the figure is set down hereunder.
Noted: 285.2
